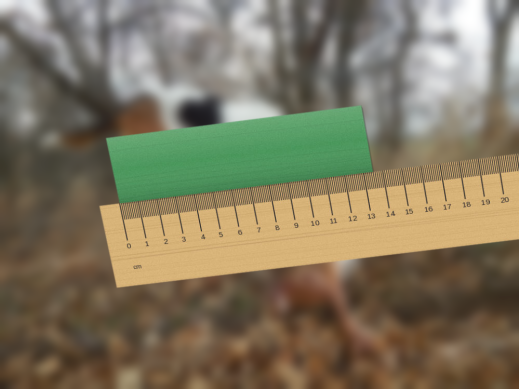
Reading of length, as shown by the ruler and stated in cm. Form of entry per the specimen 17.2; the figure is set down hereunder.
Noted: 13.5
